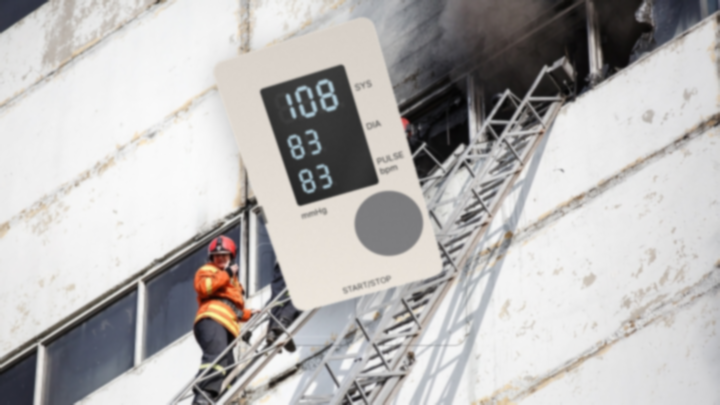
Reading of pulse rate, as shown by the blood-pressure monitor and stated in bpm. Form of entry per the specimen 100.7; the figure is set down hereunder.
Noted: 83
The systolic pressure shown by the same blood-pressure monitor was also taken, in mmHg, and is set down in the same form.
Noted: 108
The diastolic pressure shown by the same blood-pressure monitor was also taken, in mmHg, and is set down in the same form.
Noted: 83
